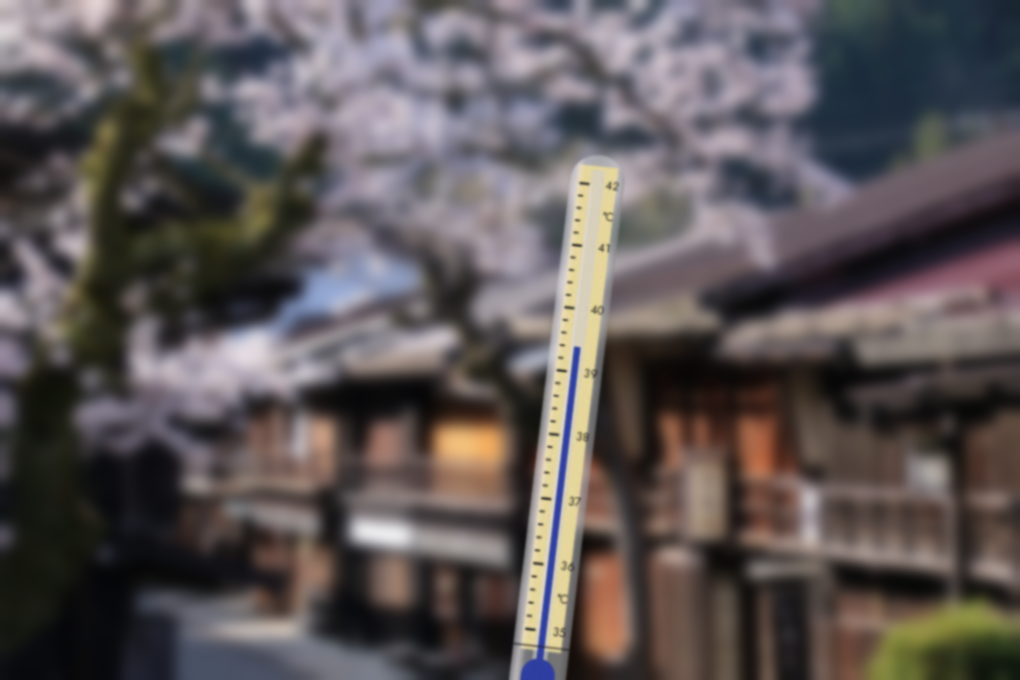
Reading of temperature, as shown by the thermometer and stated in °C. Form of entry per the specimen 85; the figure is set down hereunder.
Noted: 39.4
